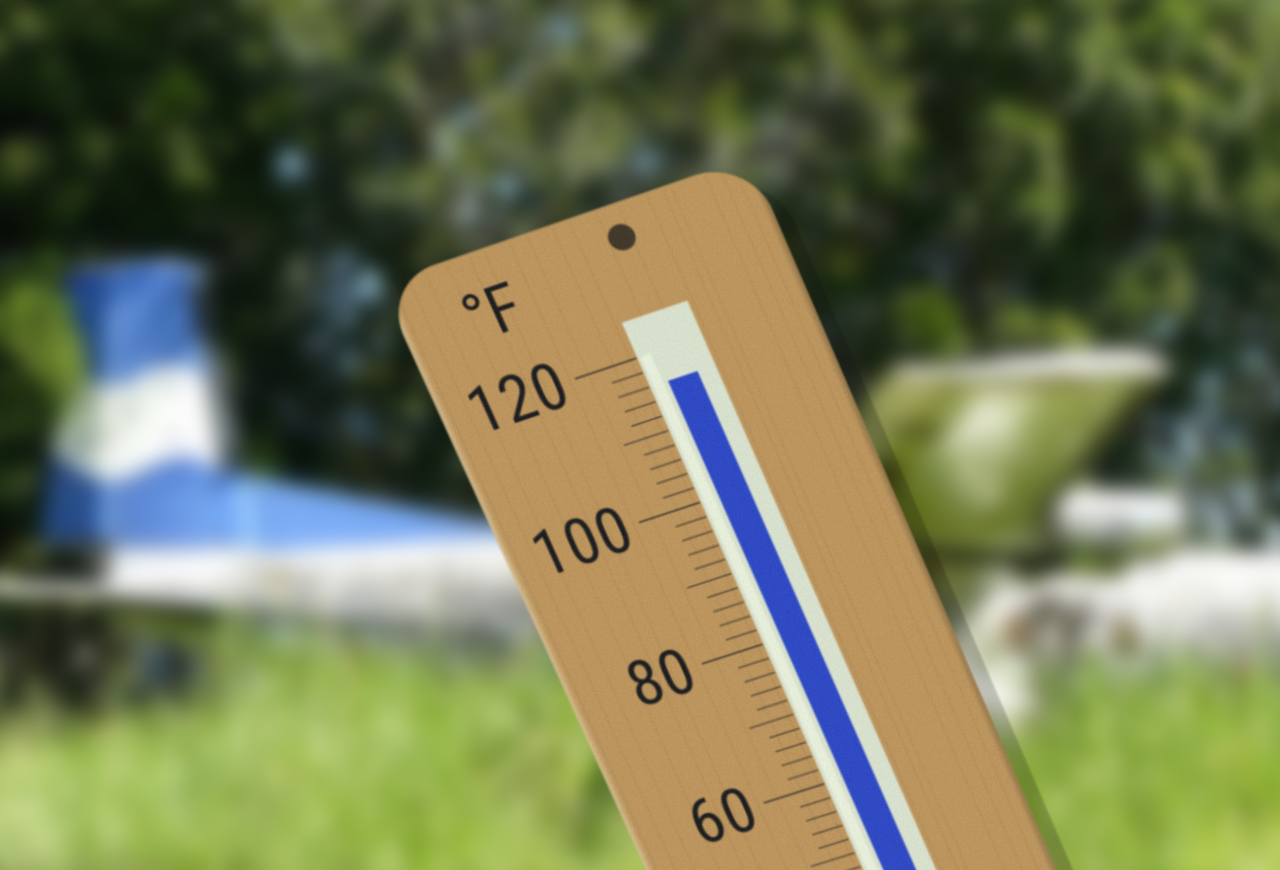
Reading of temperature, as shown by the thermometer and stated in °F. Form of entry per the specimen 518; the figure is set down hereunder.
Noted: 116
